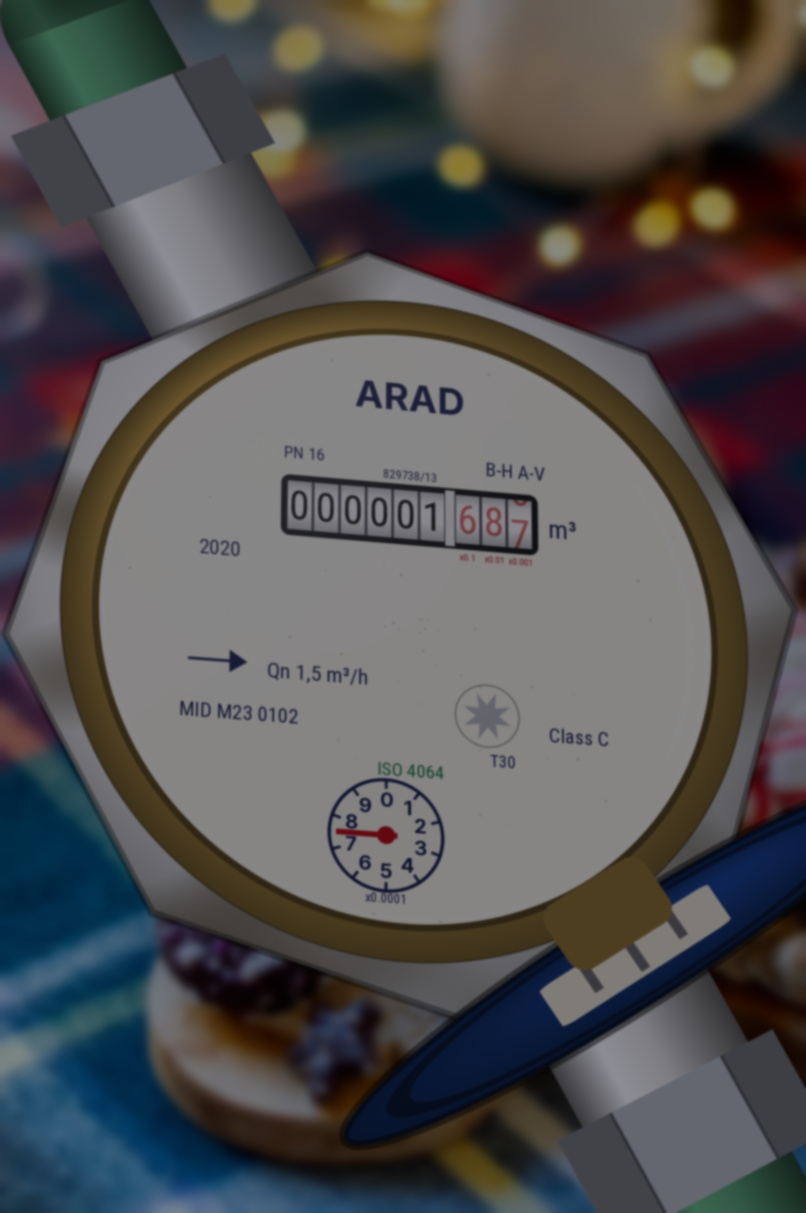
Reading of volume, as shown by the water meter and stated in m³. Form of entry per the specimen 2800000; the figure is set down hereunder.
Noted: 1.6867
